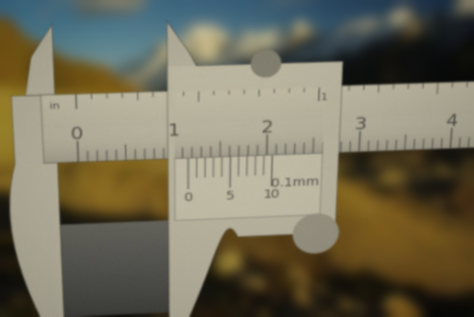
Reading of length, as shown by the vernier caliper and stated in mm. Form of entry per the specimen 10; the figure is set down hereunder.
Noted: 11.6
